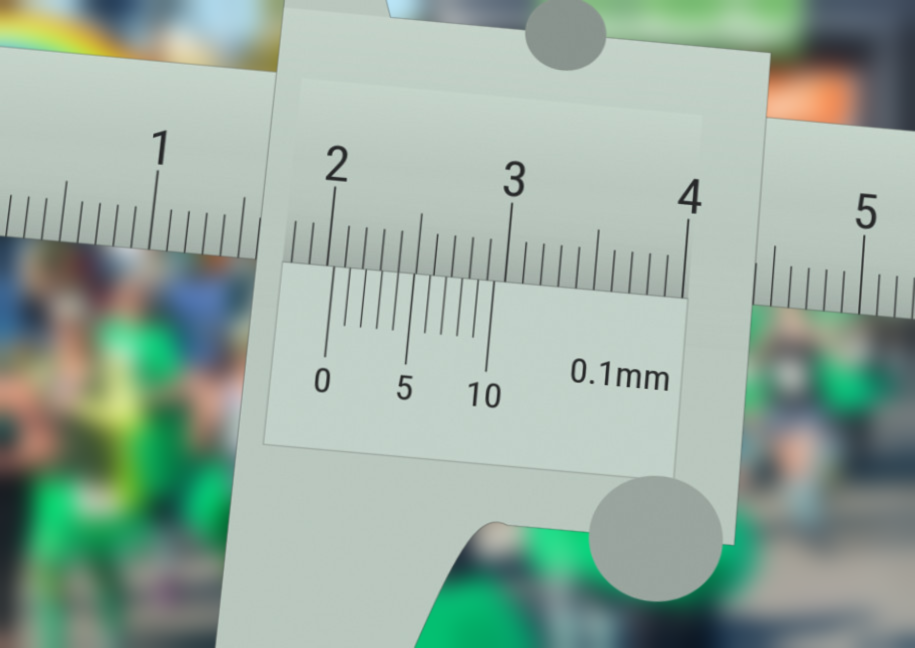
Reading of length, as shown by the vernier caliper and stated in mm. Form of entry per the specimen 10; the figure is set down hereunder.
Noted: 20.4
